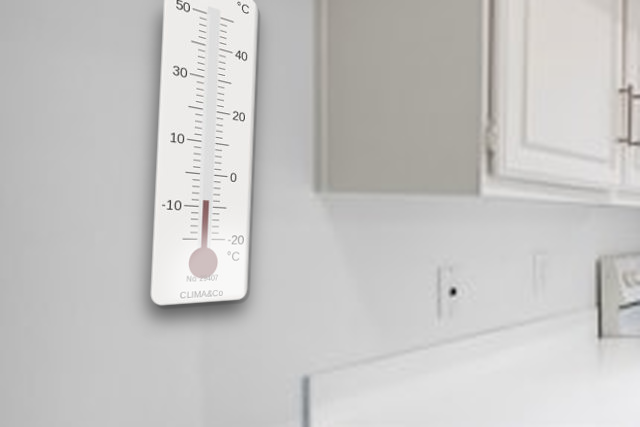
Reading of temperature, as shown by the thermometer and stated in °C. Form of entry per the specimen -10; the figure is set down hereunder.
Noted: -8
